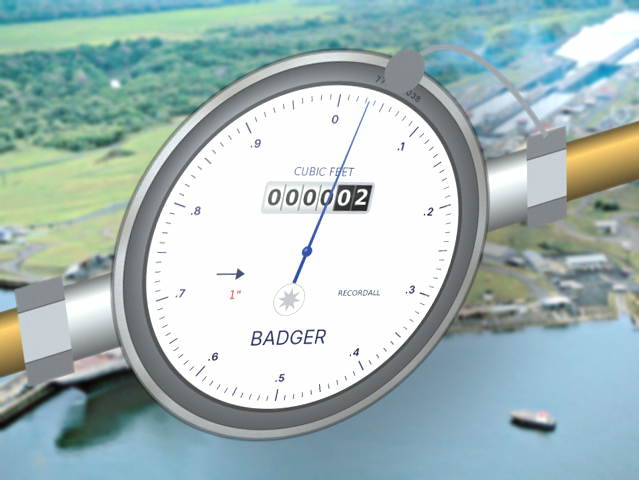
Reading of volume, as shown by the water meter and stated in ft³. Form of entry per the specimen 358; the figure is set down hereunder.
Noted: 2.03
